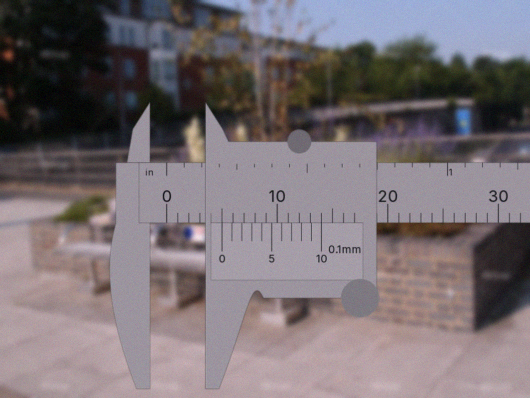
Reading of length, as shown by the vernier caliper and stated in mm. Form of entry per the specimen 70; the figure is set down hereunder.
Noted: 5.0
